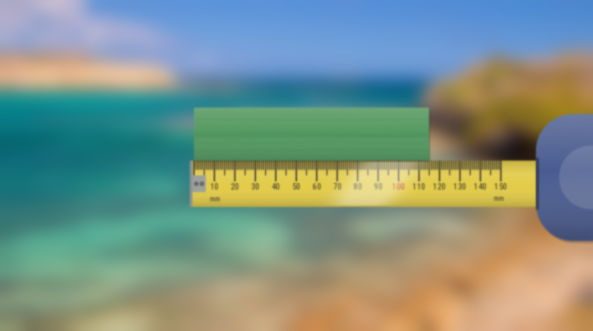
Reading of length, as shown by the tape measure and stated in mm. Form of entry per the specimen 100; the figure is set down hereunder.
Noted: 115
